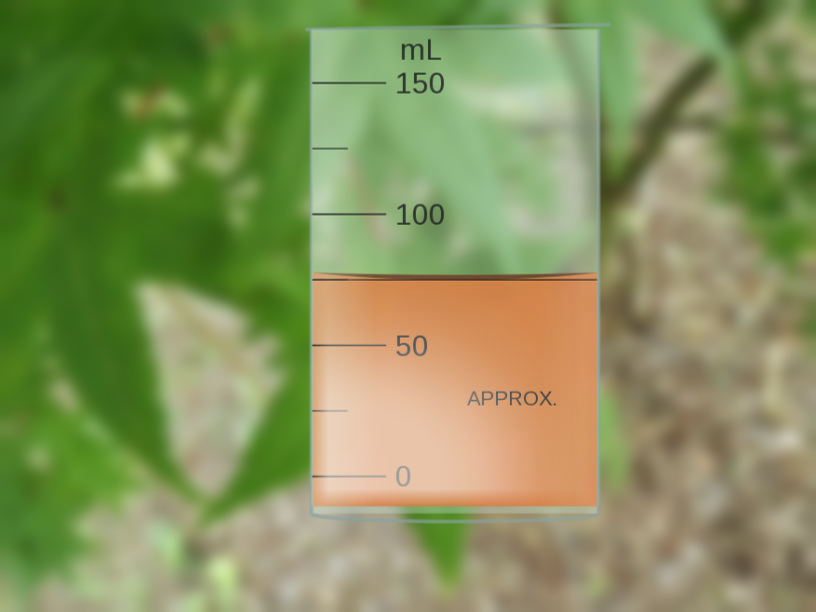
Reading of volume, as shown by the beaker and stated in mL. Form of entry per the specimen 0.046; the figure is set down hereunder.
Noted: 75
